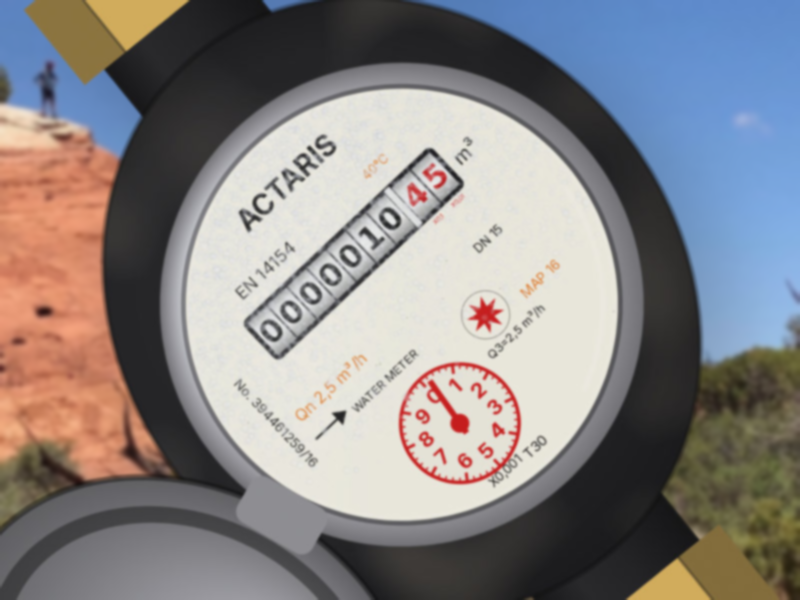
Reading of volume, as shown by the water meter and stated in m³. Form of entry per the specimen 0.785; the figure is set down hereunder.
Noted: 10.450
